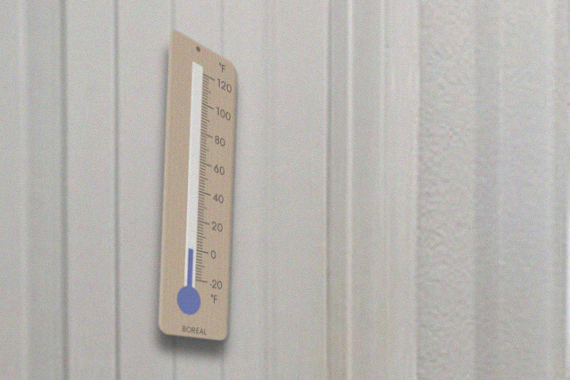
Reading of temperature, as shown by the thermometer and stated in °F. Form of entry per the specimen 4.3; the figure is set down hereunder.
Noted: 0
